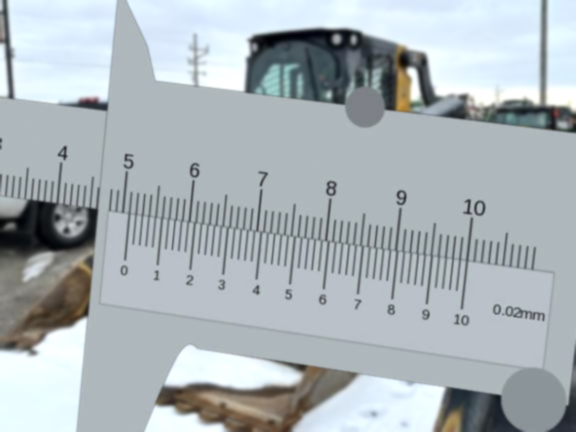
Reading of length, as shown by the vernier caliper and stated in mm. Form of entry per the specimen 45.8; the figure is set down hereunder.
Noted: 51.0
